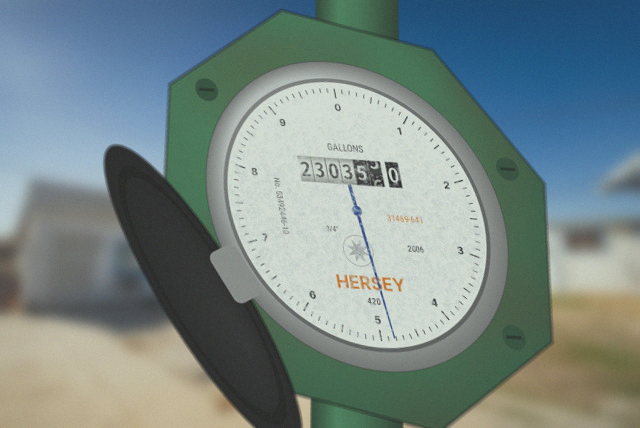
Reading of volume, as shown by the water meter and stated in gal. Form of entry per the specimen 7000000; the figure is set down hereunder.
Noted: 2303554.8
